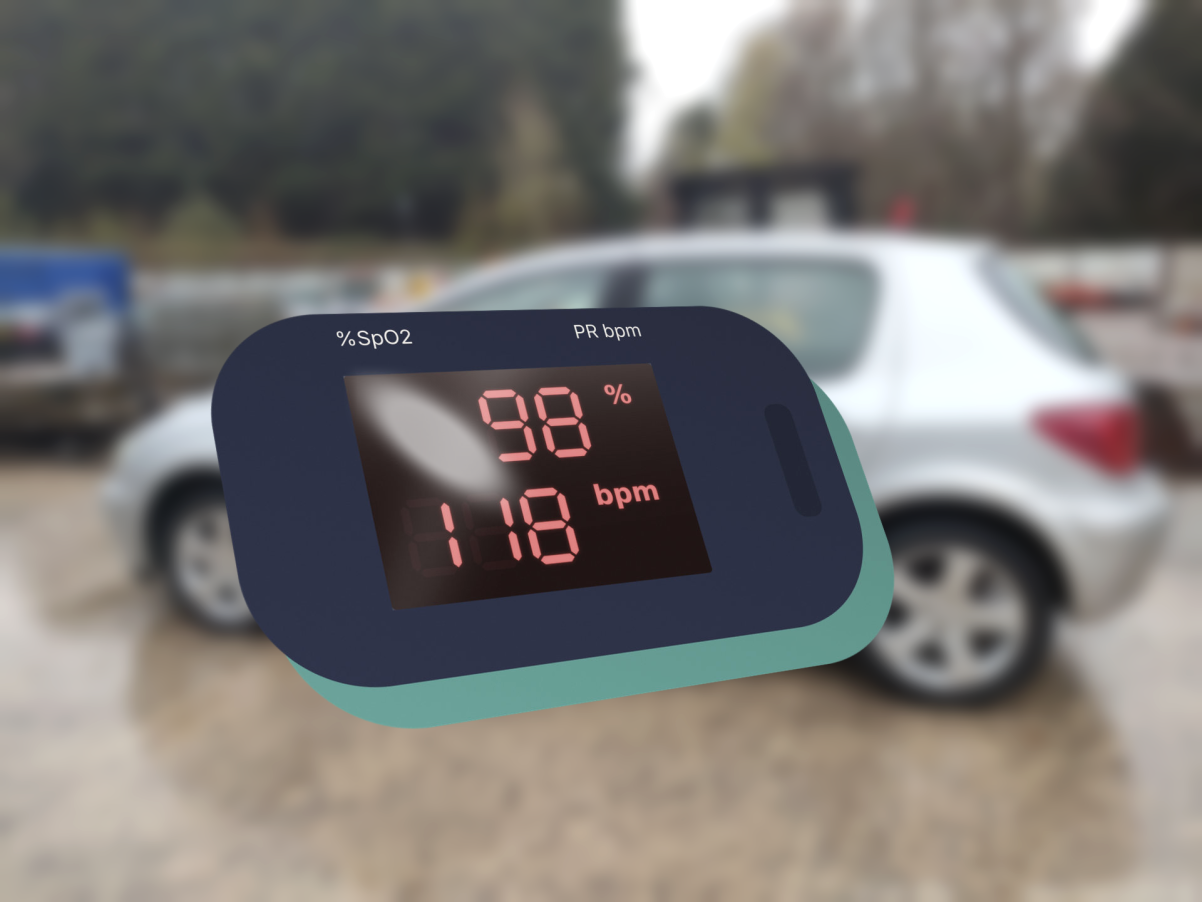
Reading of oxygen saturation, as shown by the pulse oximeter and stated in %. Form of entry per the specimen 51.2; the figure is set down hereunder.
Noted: 98
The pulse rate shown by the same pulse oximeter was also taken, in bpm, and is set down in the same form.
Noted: 118
